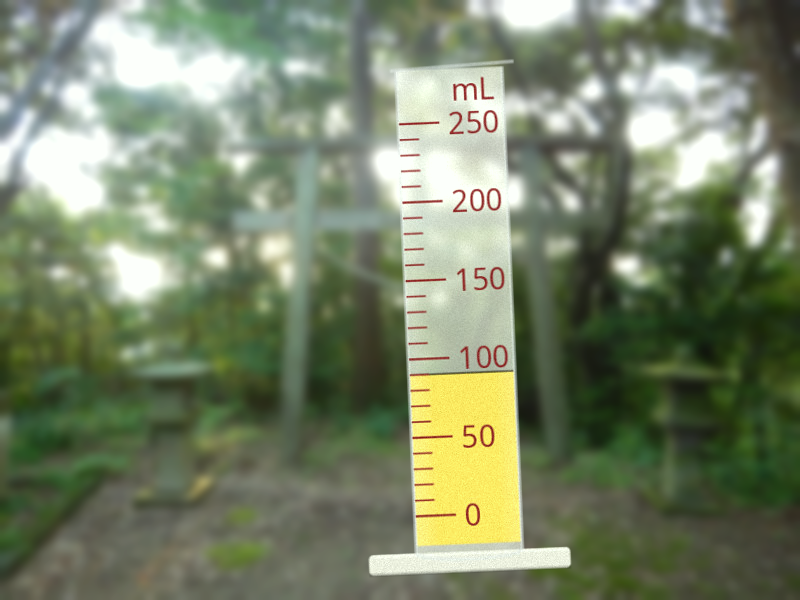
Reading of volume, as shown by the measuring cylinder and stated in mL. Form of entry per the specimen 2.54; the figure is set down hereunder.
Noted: 90
